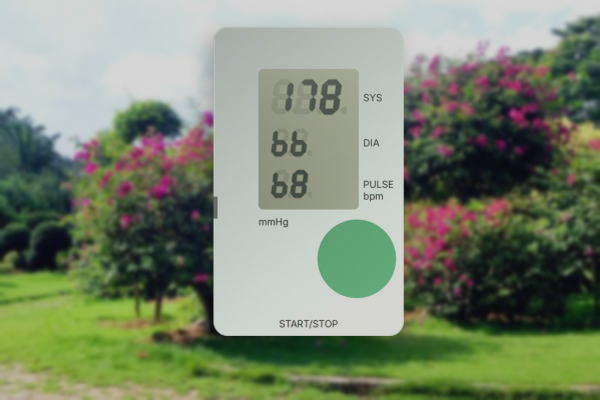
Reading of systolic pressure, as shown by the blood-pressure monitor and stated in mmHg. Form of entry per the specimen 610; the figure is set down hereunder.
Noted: 178
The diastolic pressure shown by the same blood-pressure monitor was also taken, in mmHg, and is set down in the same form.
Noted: 66
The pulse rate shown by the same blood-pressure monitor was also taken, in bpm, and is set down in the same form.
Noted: 68
